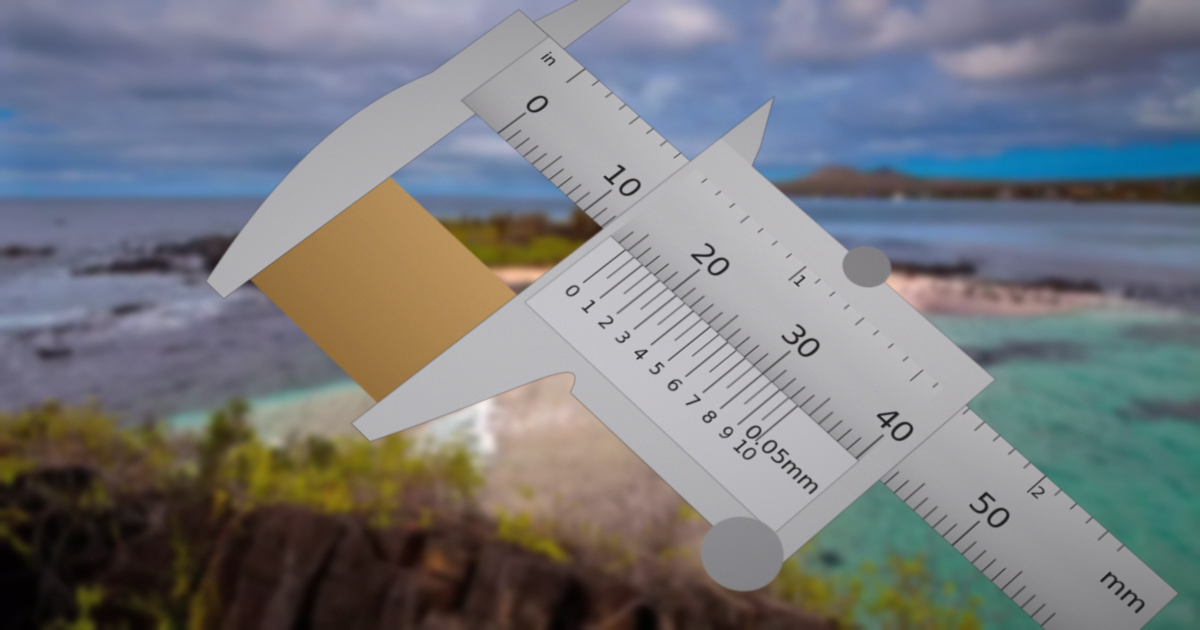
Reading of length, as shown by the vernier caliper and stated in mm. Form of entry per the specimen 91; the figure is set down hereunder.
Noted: 14.8
